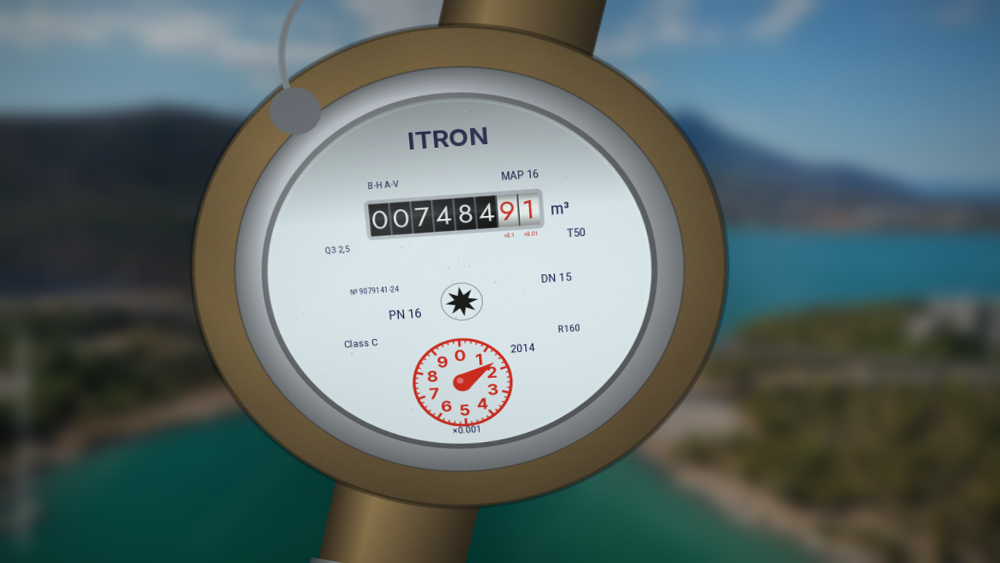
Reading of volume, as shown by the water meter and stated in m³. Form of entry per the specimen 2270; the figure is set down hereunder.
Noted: 7484.911
